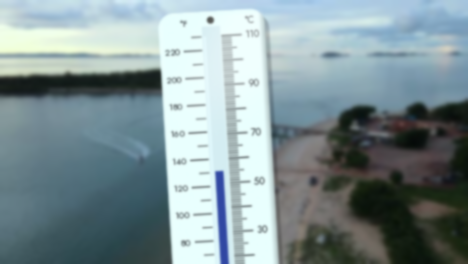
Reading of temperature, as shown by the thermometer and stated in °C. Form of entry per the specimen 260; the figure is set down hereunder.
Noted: 55
